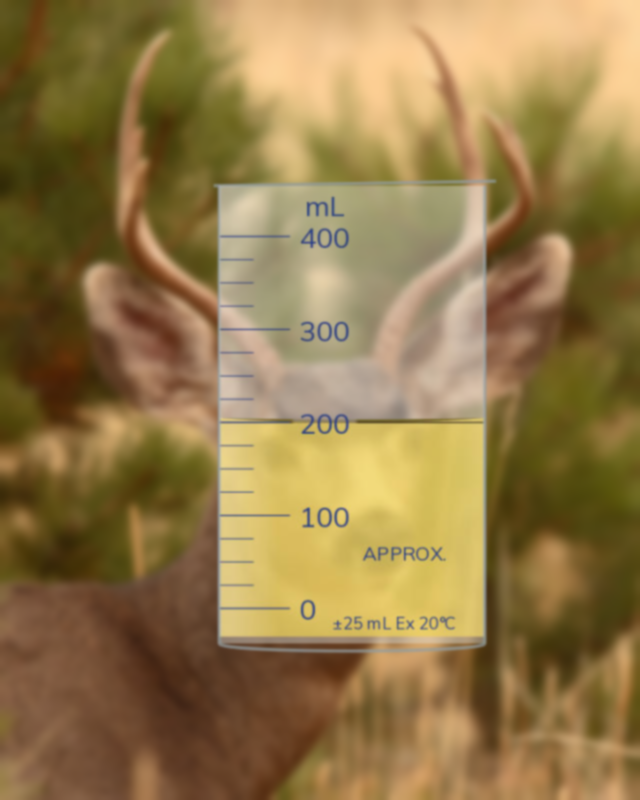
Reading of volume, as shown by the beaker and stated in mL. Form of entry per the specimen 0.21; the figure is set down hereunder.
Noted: 200
